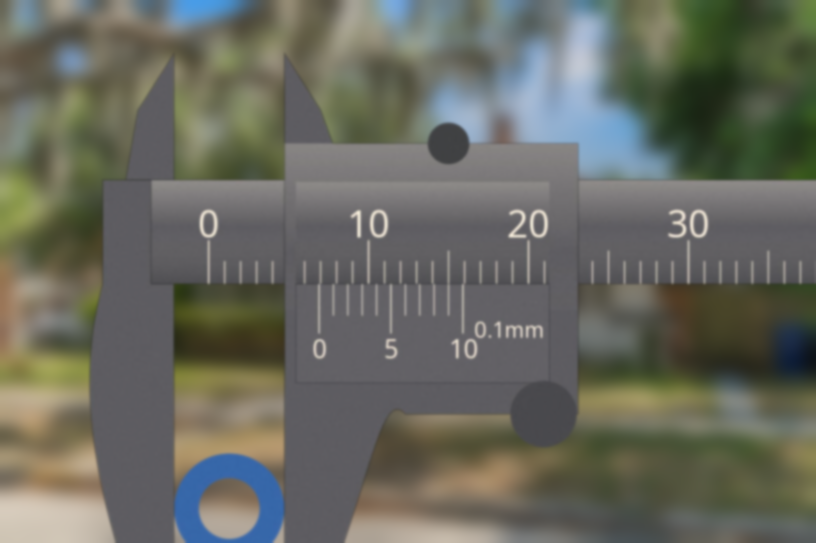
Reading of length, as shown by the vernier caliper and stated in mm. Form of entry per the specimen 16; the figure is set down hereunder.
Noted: 6.9
